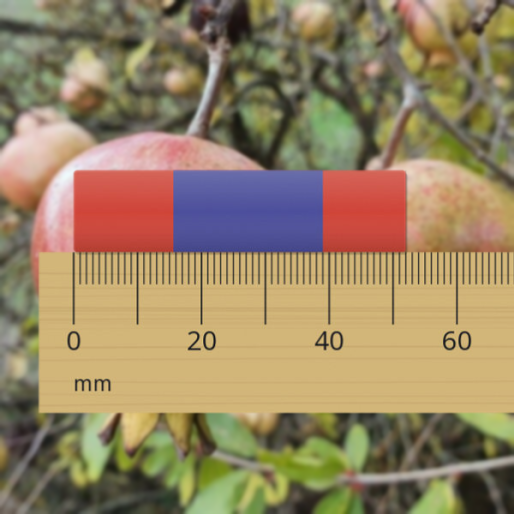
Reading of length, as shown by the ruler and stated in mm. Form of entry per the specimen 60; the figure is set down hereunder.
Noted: 52
